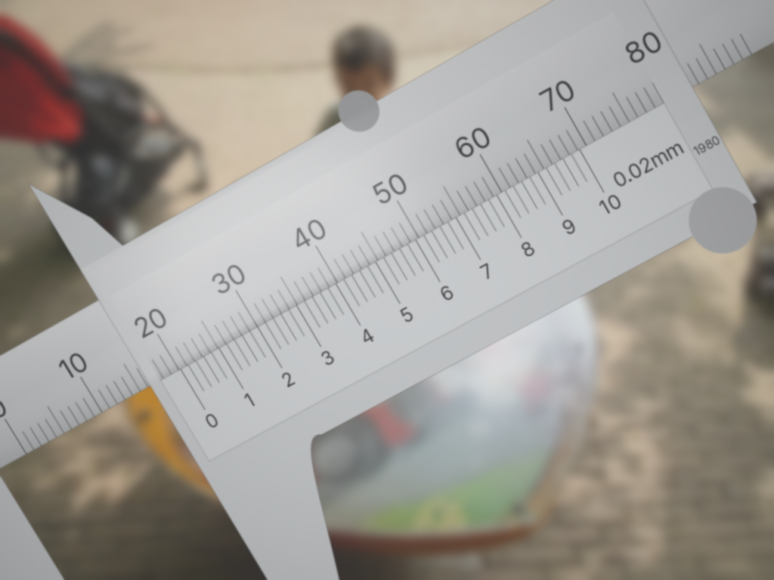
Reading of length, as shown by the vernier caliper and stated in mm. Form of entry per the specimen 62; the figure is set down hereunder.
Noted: 20.2
